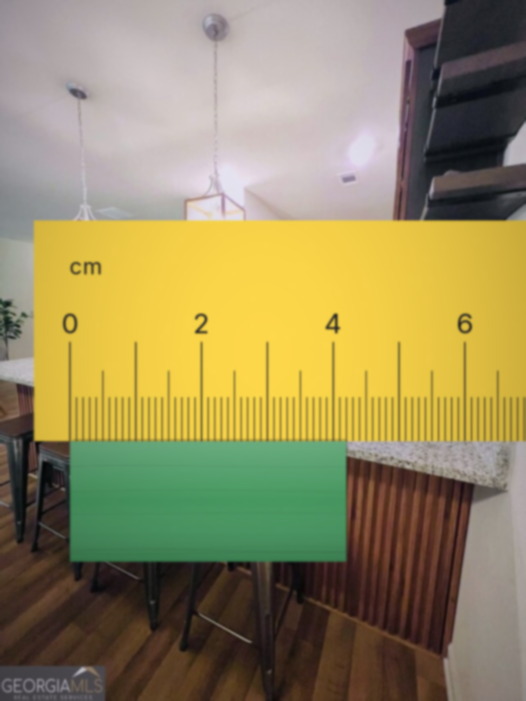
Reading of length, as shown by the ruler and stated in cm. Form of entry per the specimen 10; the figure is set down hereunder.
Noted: 4.2
